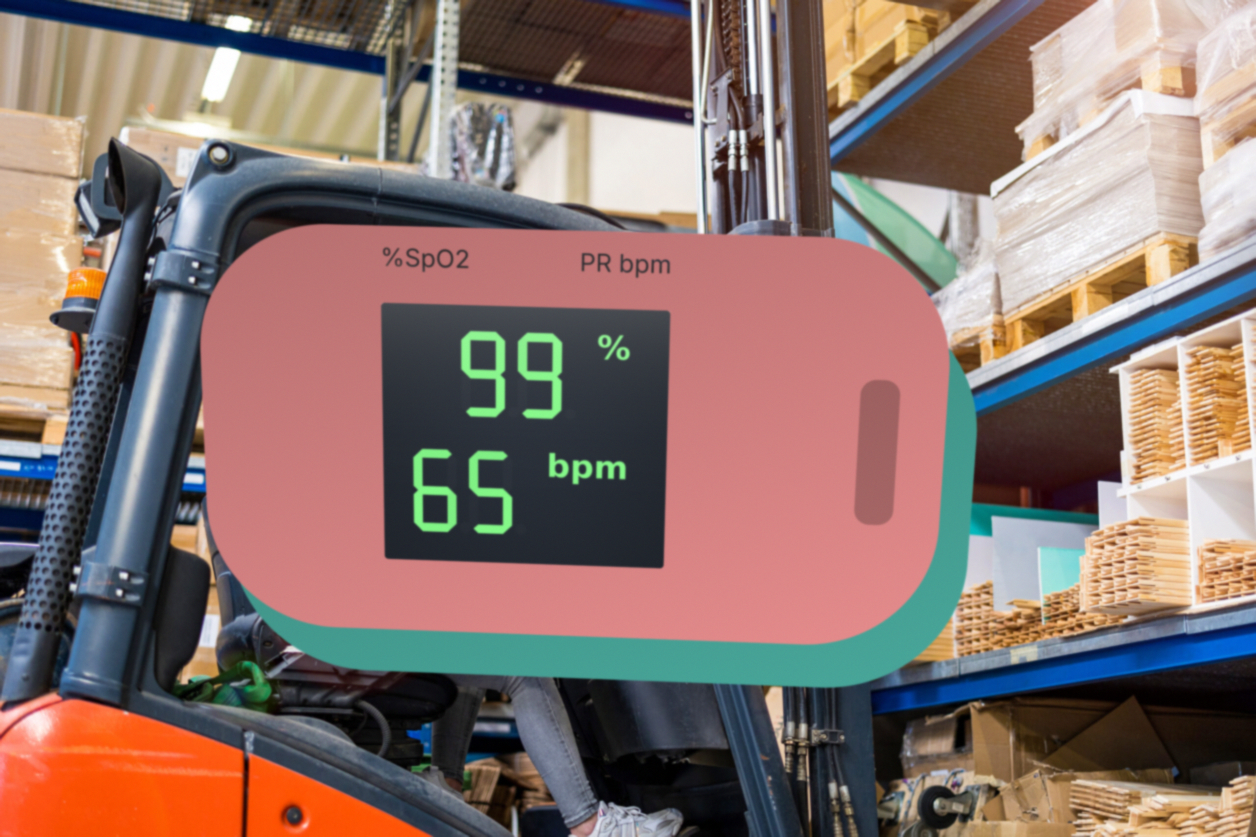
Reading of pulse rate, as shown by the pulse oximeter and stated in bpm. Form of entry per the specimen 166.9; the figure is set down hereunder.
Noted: 65
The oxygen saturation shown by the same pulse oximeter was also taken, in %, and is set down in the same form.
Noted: 99
